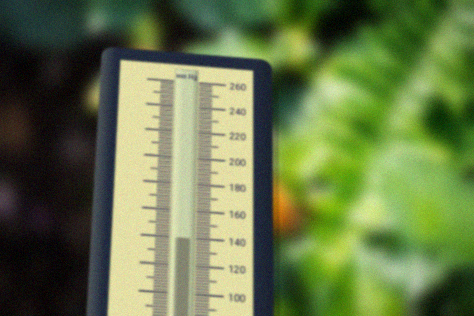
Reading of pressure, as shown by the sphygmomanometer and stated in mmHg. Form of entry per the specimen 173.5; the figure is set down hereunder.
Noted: 140
